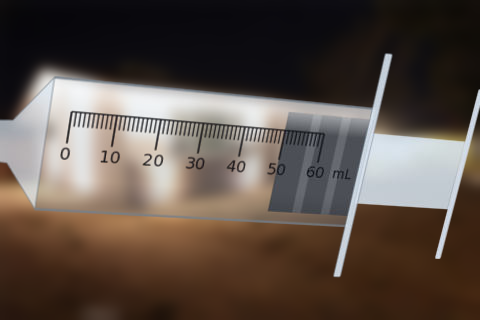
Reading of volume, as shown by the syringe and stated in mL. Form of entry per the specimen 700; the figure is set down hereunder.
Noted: 50
